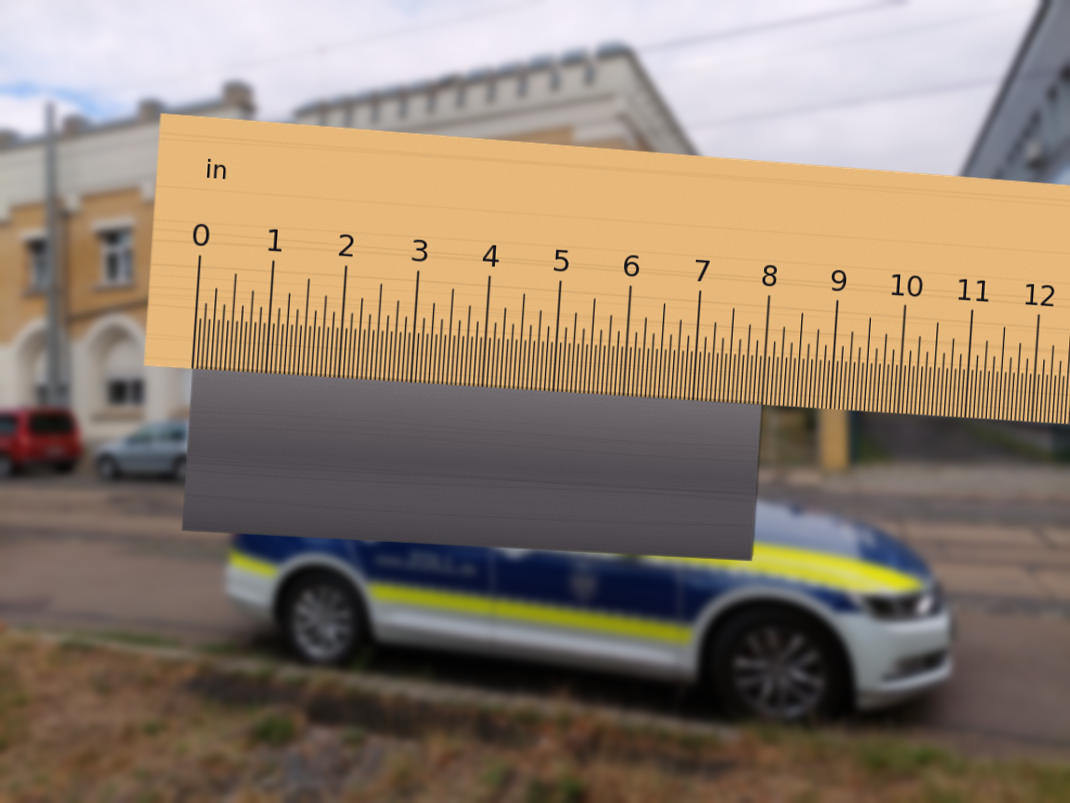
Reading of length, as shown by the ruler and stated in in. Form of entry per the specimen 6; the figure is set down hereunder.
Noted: 8
